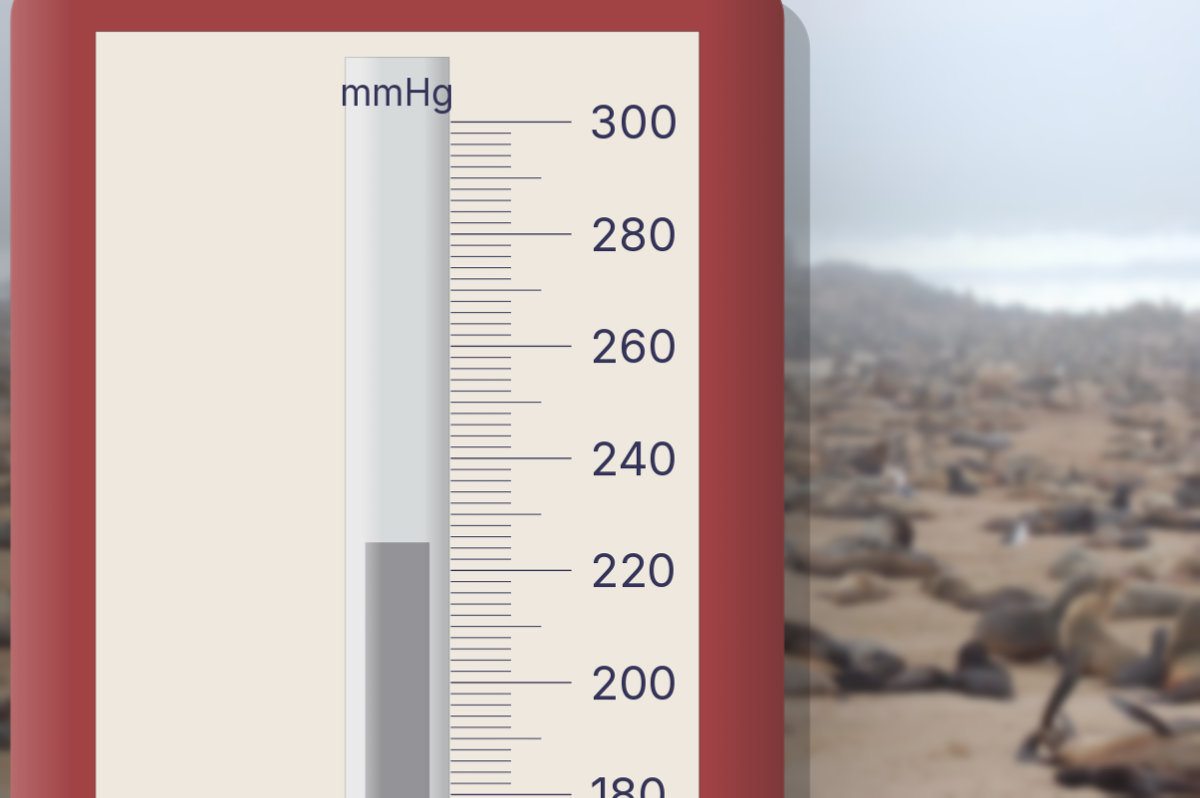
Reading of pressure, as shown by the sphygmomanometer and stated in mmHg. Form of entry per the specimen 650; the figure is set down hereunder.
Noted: 225
